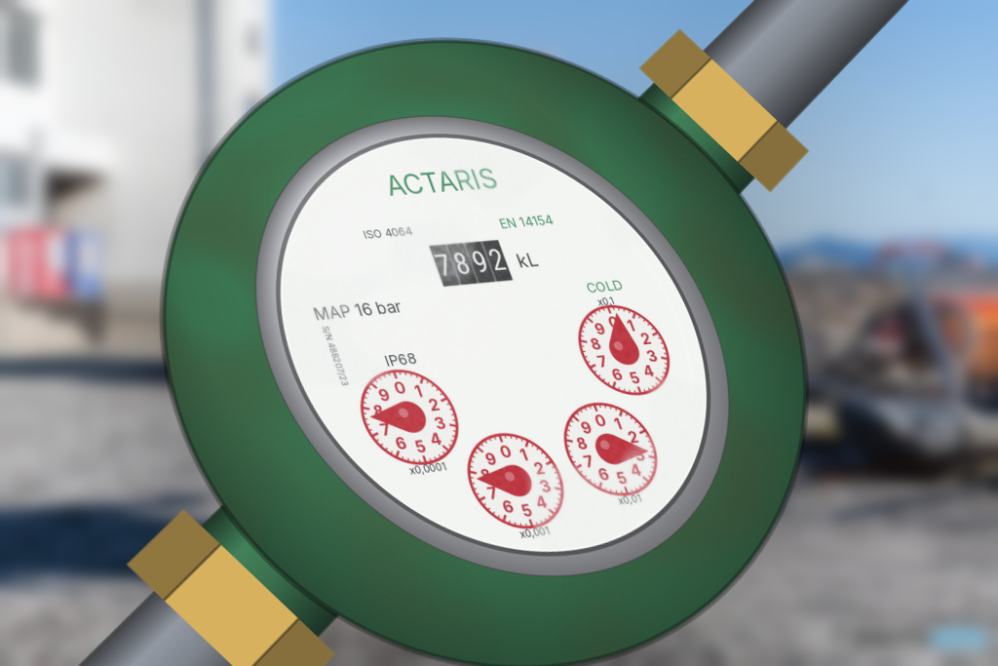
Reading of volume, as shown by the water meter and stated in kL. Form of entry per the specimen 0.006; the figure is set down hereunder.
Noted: 7892.0277
